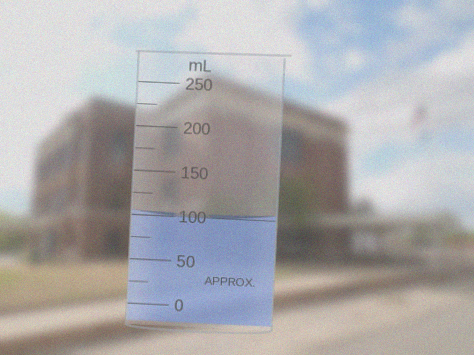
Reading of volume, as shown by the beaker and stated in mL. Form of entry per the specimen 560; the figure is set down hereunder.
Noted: 100
